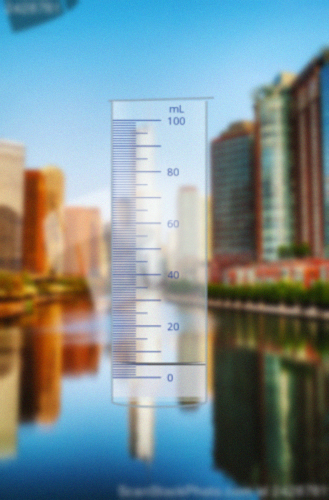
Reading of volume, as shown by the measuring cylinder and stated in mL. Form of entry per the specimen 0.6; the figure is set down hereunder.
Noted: 5
